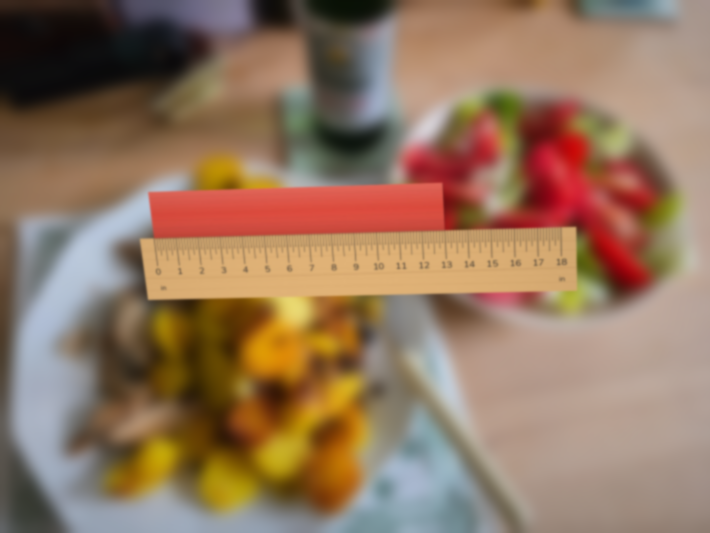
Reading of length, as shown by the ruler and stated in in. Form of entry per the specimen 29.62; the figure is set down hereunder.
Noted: 13
